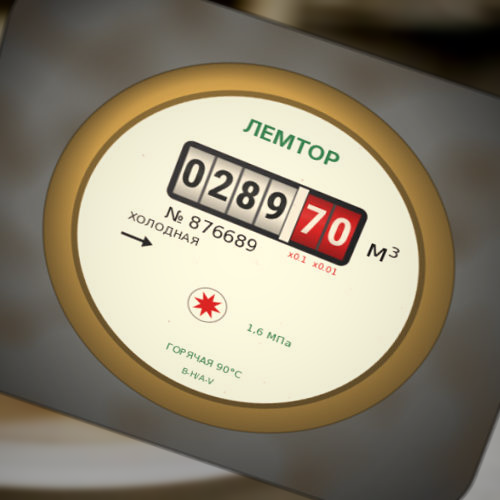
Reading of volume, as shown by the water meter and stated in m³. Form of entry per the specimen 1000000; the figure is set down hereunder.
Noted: 289.70
